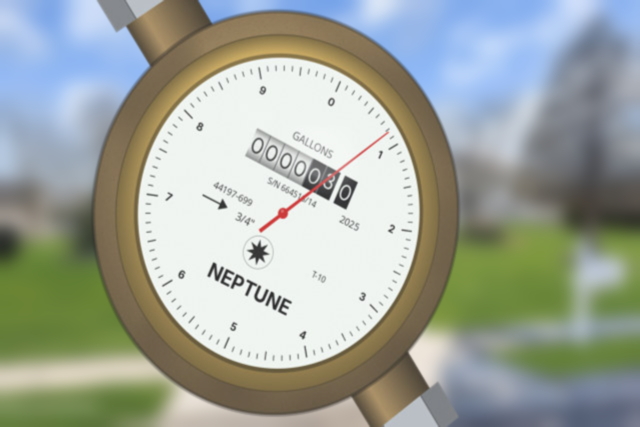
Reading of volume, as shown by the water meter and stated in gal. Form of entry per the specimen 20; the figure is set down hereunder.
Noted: 30.8
